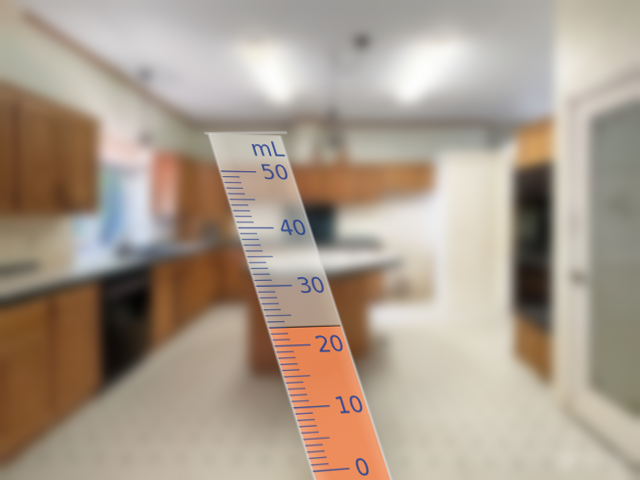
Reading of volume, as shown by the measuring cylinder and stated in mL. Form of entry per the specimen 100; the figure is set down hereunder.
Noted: 23
